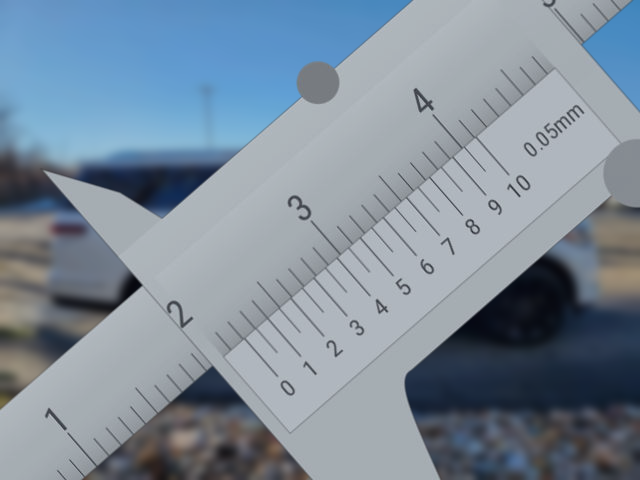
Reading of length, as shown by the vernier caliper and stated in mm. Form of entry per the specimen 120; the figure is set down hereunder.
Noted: 22.1
